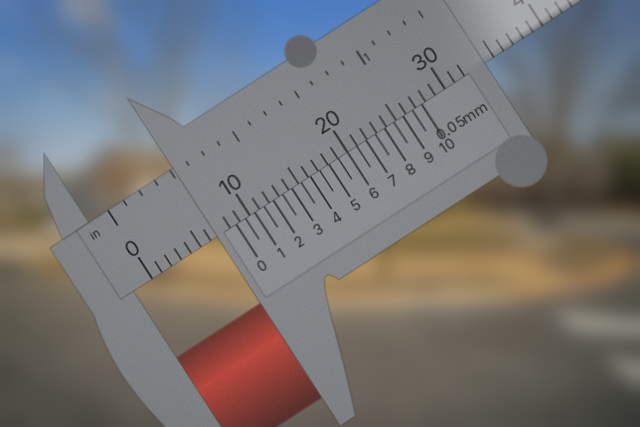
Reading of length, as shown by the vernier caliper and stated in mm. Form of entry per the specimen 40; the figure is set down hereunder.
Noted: 8.6
